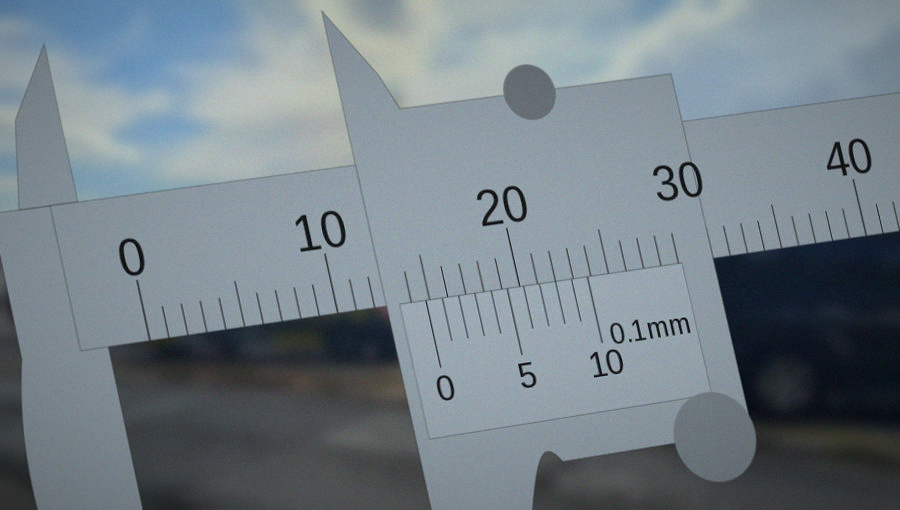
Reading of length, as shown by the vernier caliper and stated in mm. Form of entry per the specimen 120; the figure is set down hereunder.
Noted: 14.8
